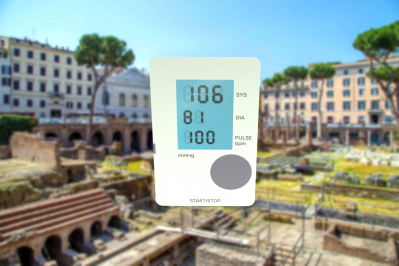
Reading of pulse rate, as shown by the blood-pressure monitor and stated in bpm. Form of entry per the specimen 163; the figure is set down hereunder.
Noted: 100
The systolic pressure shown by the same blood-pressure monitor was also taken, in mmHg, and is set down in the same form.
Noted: 106
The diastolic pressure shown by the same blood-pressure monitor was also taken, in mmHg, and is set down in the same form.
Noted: 81
